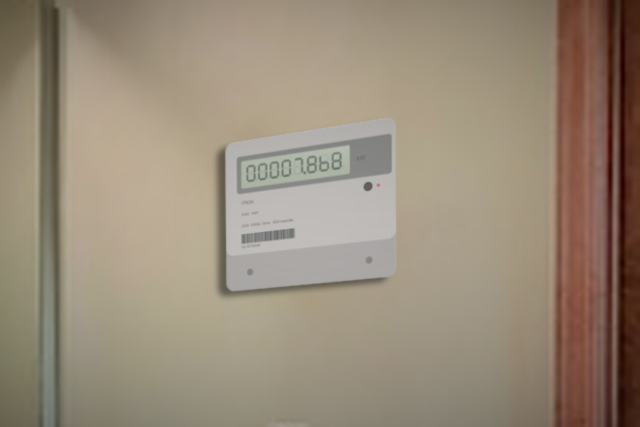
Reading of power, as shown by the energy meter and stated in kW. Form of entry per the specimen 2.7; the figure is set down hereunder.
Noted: 7.868
